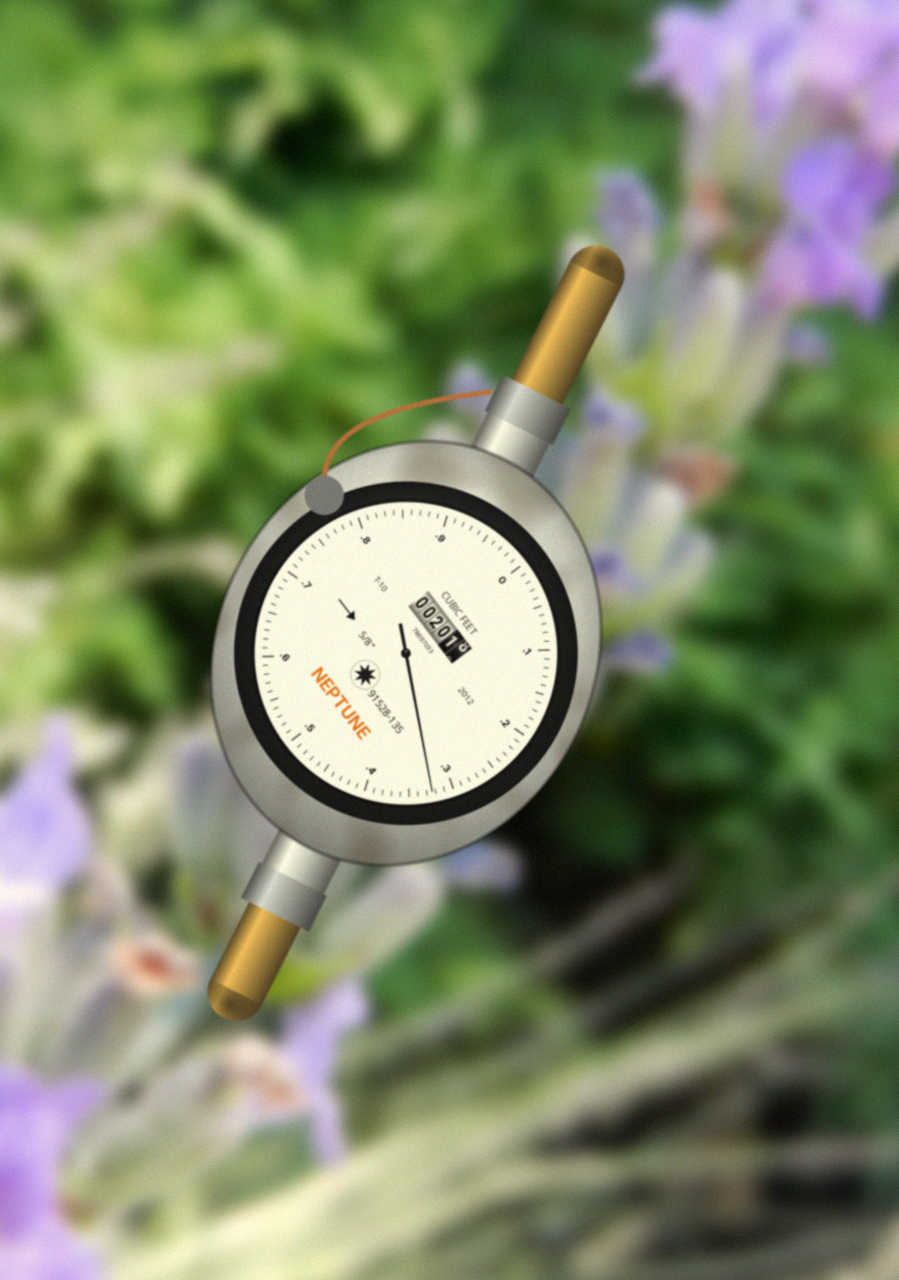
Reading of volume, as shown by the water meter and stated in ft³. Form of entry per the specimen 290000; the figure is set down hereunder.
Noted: 2018.32
